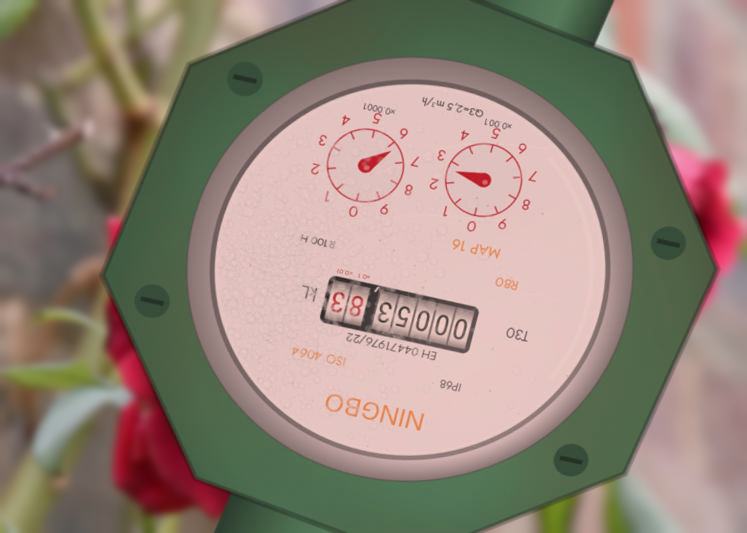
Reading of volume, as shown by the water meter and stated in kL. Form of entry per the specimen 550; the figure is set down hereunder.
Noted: 53.8326
